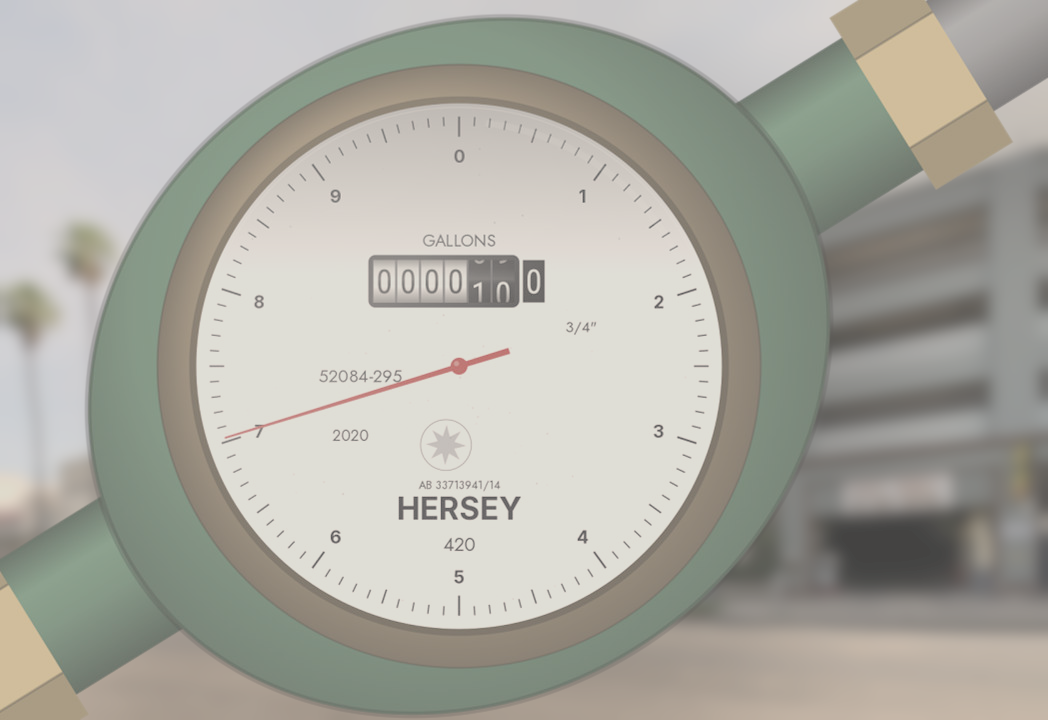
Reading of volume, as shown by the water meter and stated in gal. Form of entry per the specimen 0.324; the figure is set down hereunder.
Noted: 97.0
